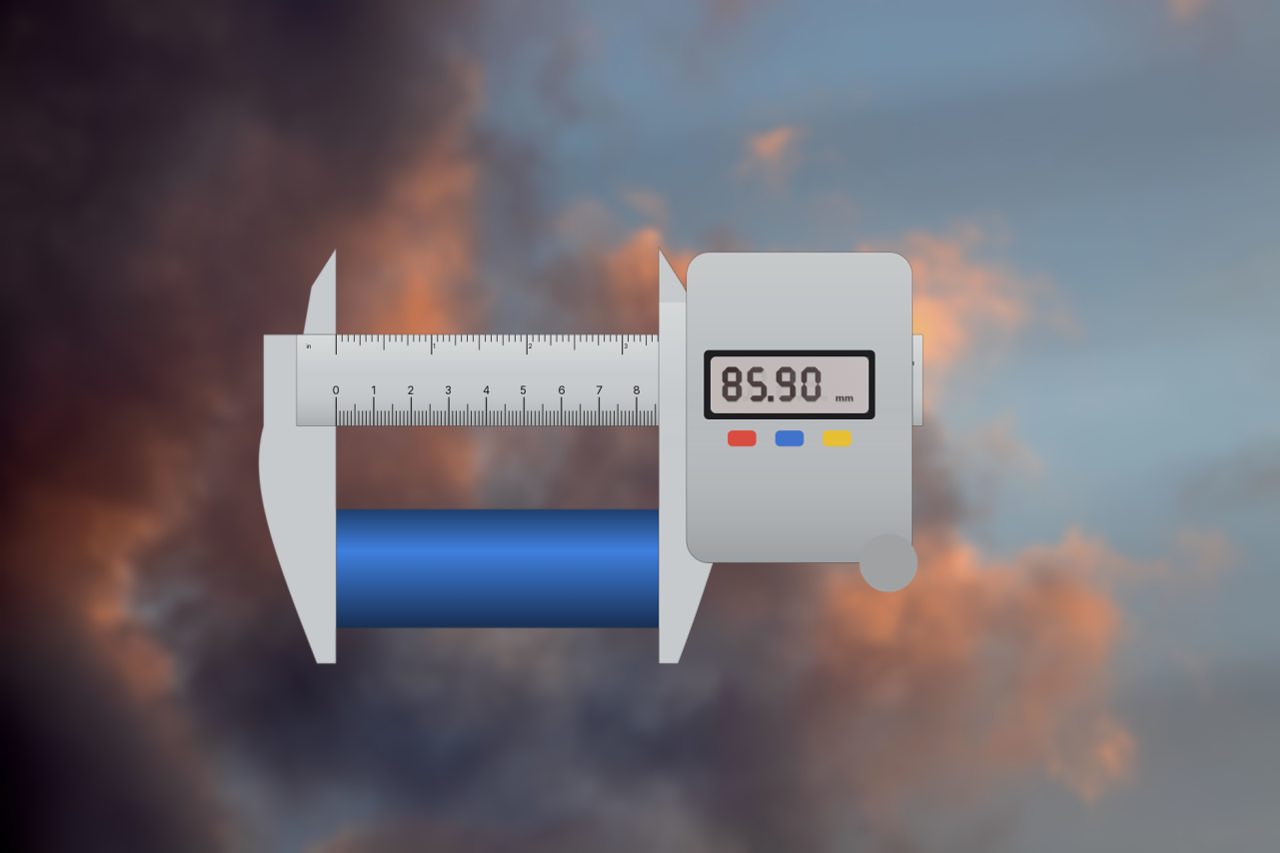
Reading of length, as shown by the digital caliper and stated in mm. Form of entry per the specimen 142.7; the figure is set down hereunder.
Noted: 85.90
